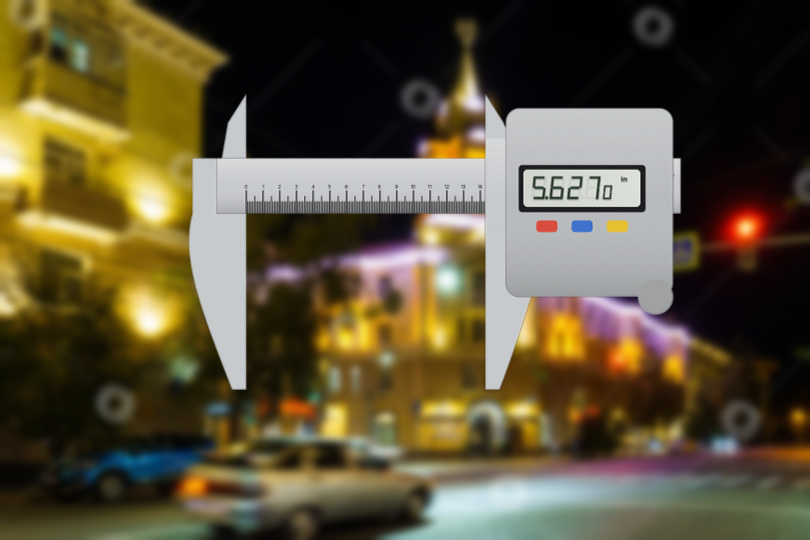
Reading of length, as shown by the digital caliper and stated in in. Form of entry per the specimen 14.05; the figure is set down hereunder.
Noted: 5.6270
